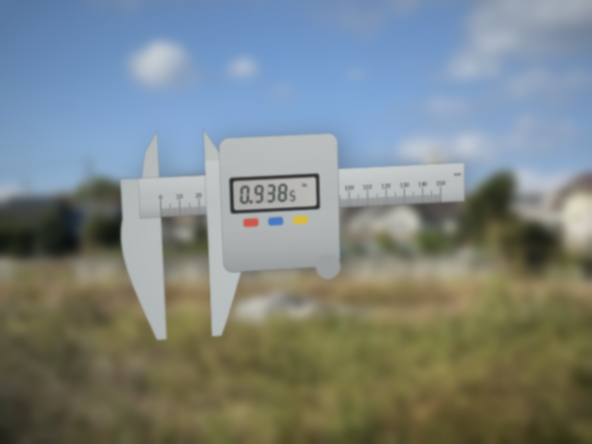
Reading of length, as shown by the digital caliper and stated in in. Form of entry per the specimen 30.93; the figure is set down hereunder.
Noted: 0.9385
